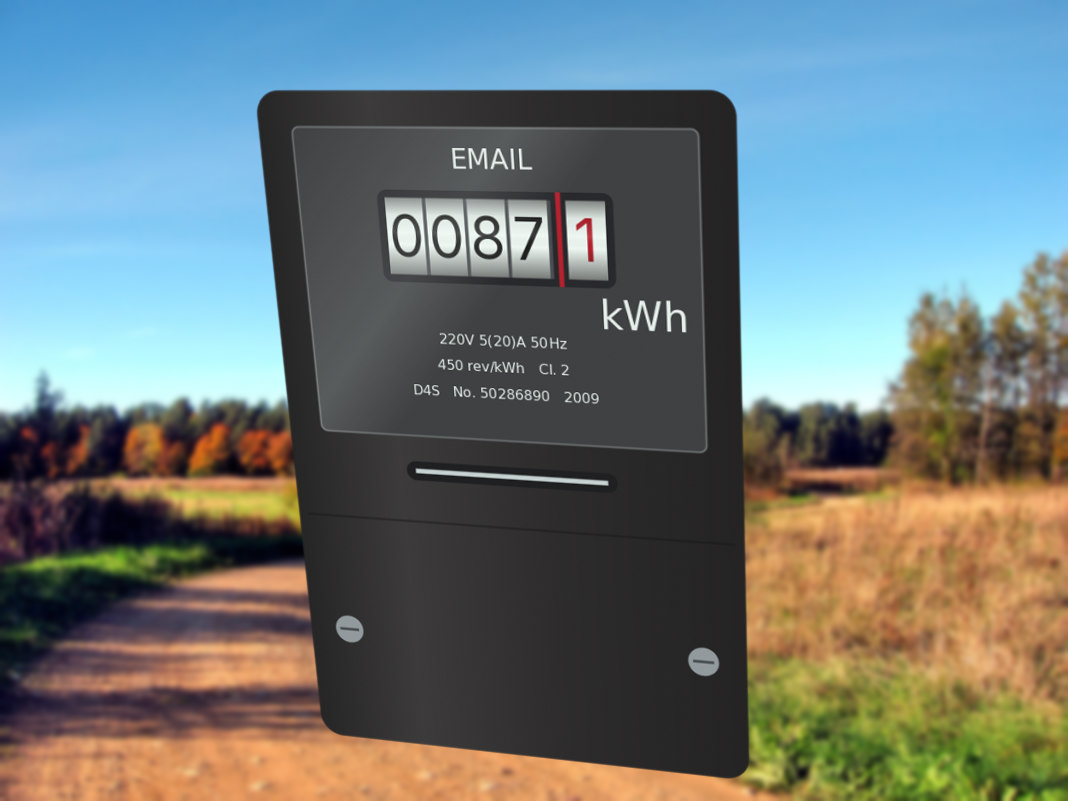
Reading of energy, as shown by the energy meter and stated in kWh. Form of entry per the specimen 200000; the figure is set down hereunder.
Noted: 87.1
